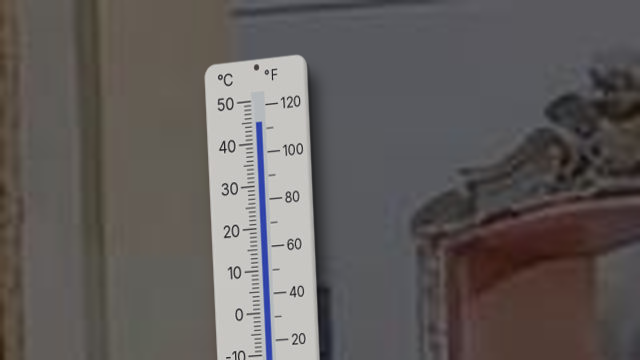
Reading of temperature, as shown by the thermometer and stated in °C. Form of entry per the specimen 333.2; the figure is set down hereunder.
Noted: 45
